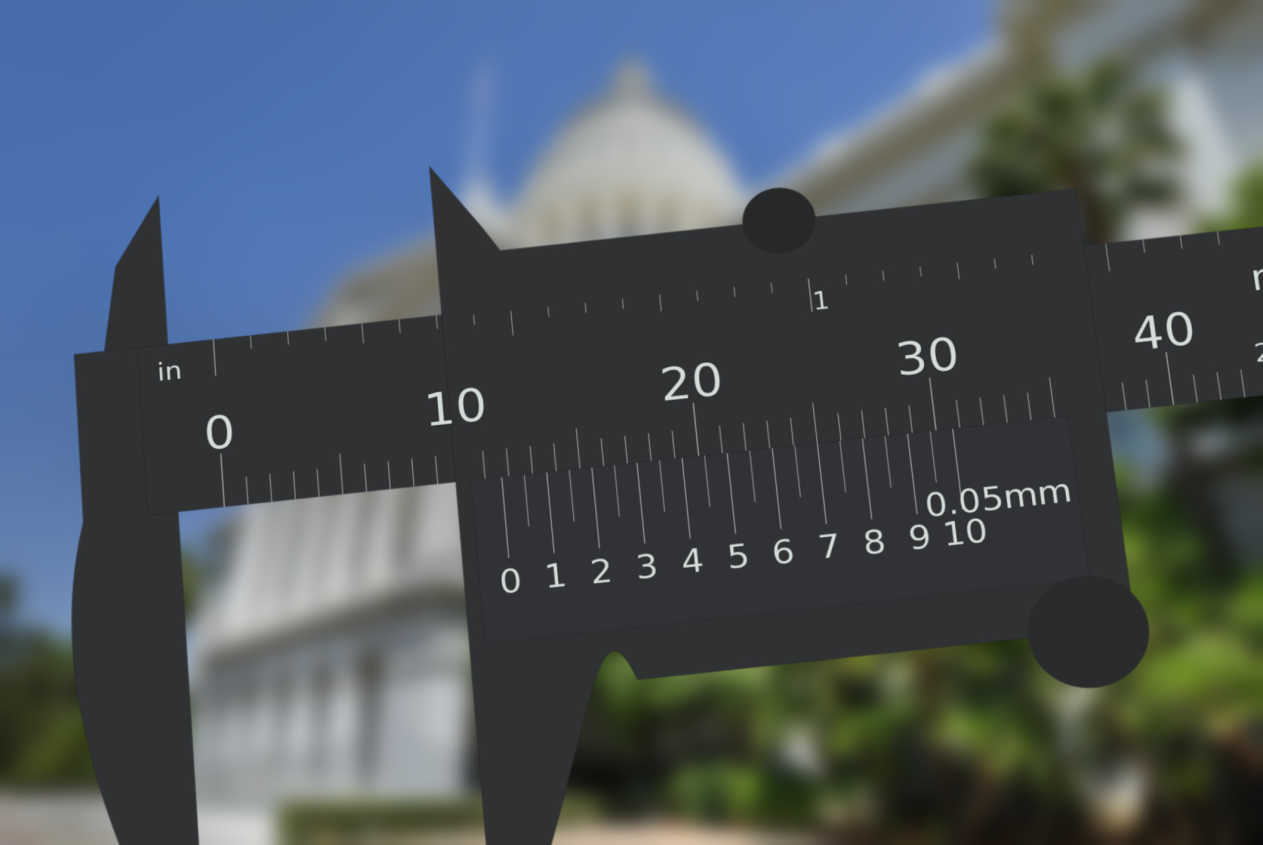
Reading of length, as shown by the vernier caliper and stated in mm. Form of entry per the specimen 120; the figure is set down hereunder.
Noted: 11.70
